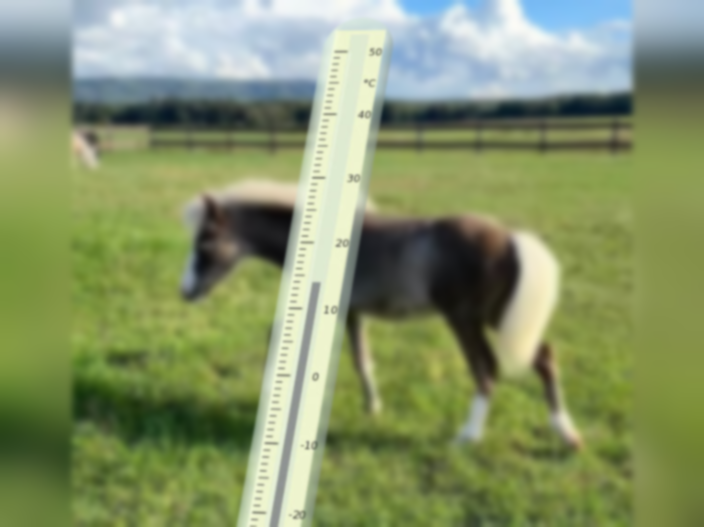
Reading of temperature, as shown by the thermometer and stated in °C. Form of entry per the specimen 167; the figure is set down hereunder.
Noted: 14
